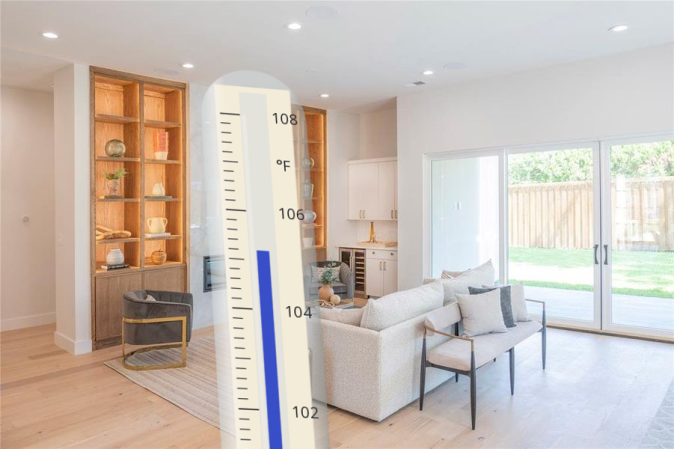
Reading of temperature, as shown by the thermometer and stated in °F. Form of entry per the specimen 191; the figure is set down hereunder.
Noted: 105.2
